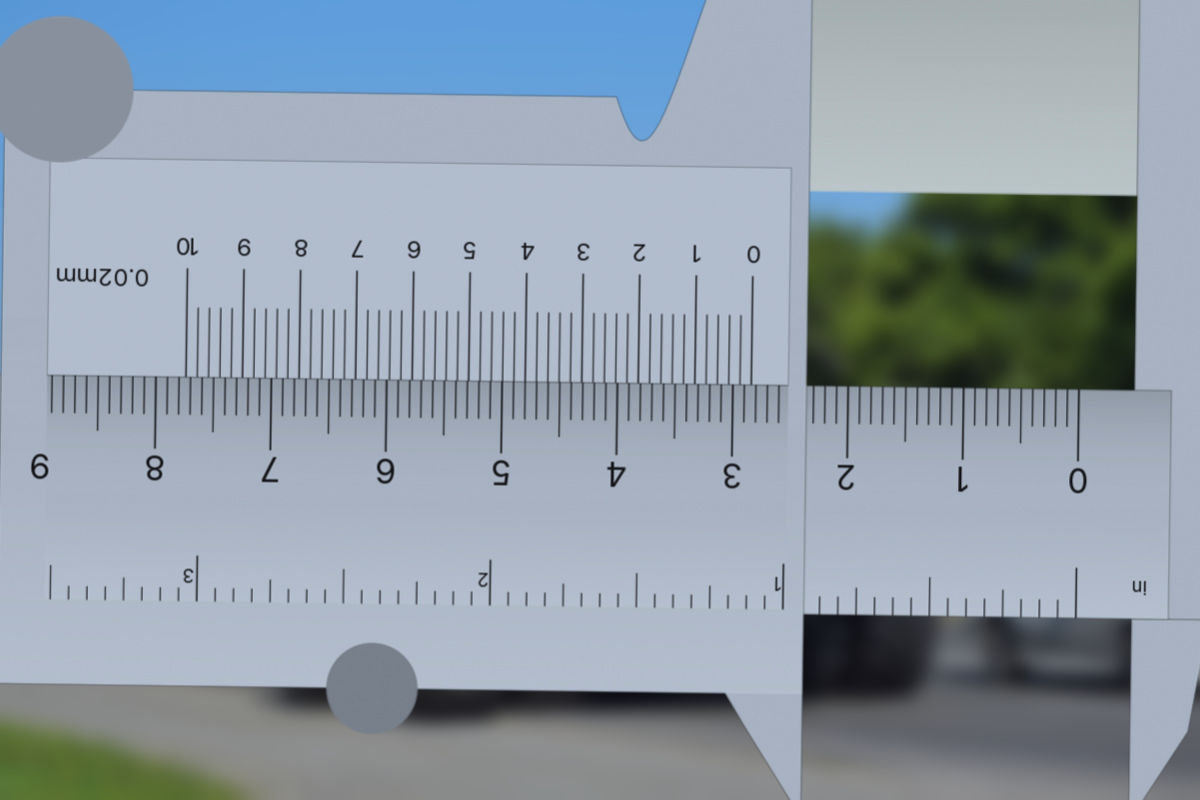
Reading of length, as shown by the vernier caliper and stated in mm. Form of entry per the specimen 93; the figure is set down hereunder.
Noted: 28.4
